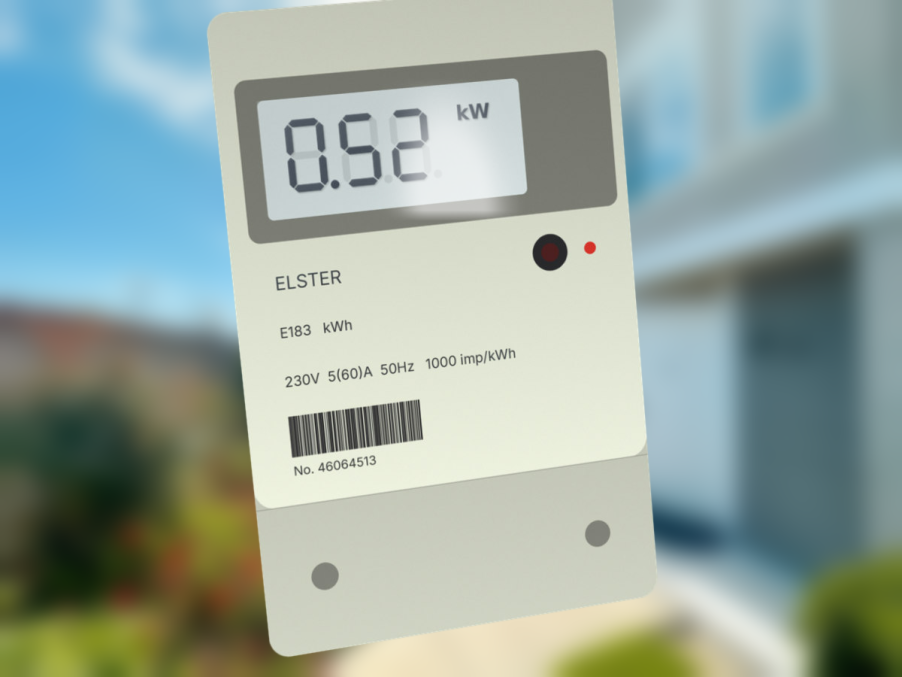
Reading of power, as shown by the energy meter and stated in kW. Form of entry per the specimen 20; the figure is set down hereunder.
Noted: 0.52
